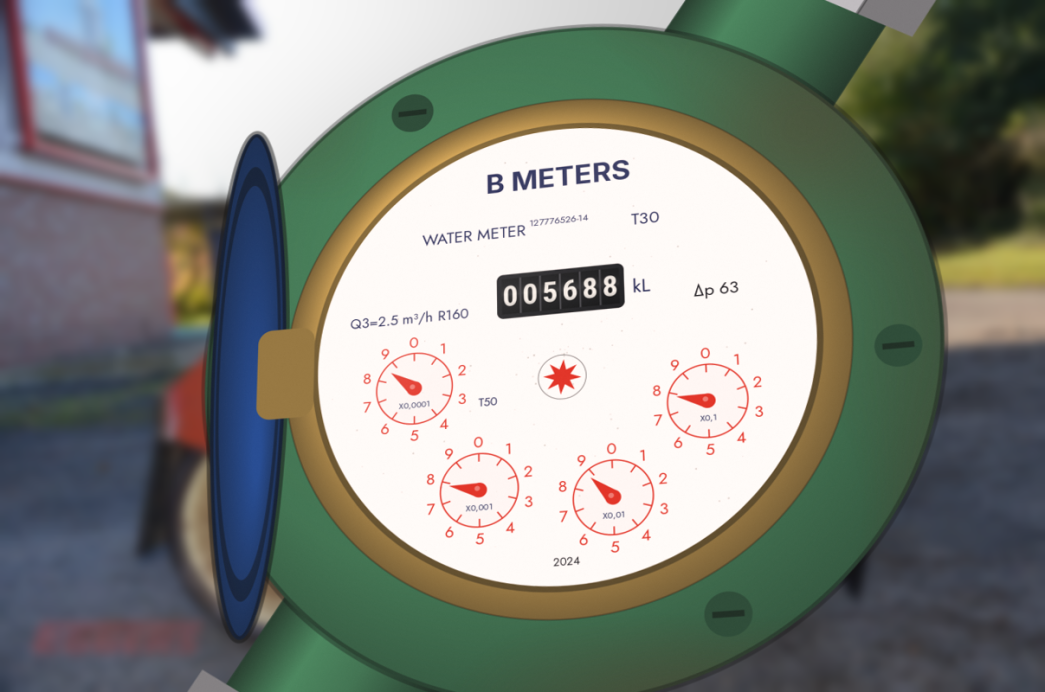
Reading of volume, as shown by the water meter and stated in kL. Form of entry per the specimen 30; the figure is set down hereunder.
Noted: 5688.7878
